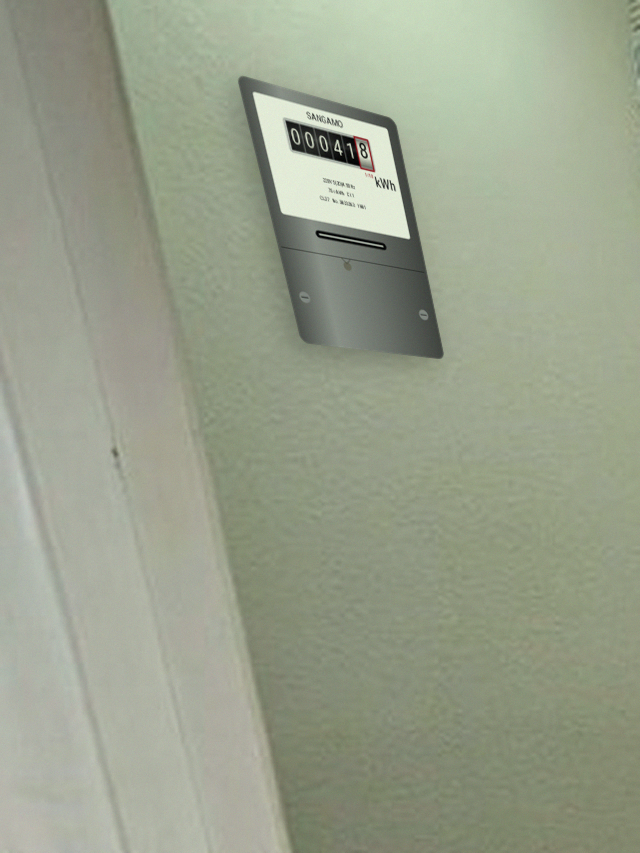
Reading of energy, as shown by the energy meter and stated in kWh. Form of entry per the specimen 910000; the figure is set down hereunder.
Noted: 41.8
